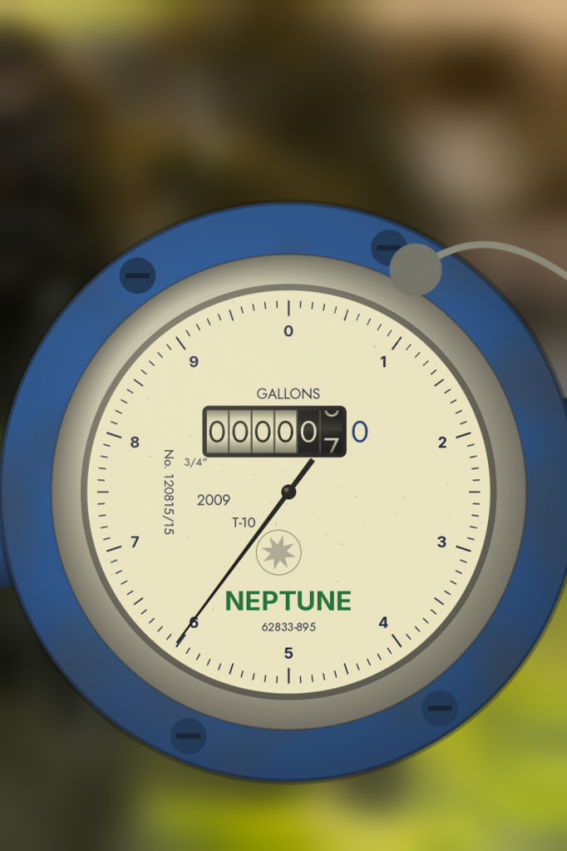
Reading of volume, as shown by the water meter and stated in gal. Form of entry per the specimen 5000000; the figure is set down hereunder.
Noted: 66.0
